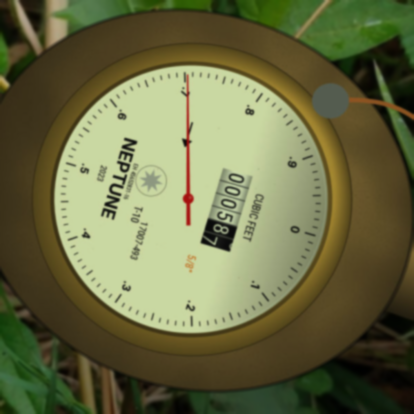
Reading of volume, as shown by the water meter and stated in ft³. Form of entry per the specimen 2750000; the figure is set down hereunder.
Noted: 586.70
